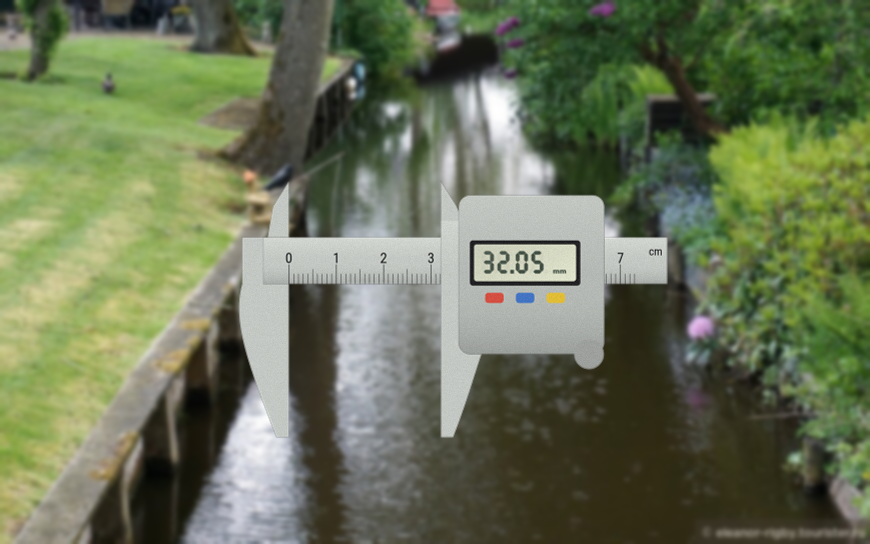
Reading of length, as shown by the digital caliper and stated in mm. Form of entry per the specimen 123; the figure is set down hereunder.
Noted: 32.05
